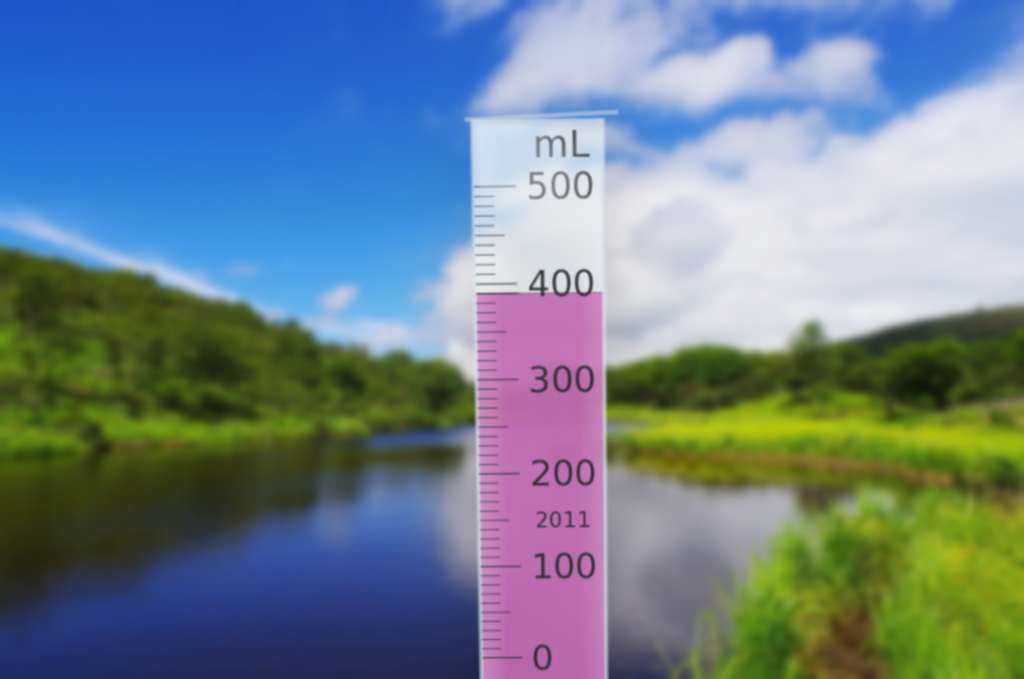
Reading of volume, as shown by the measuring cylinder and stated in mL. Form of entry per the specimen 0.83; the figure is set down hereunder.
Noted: 390
